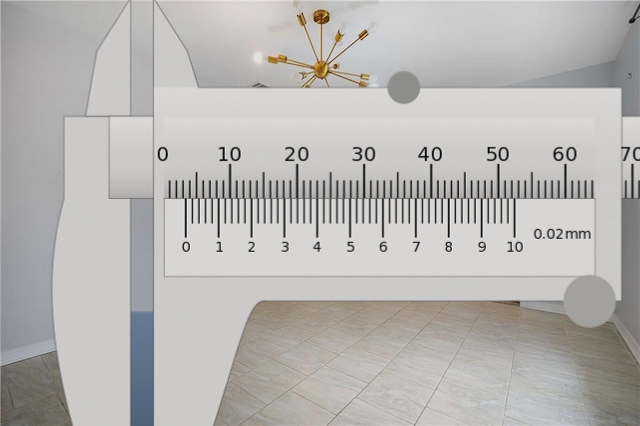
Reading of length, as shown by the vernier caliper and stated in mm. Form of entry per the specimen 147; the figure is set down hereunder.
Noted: 3.4
